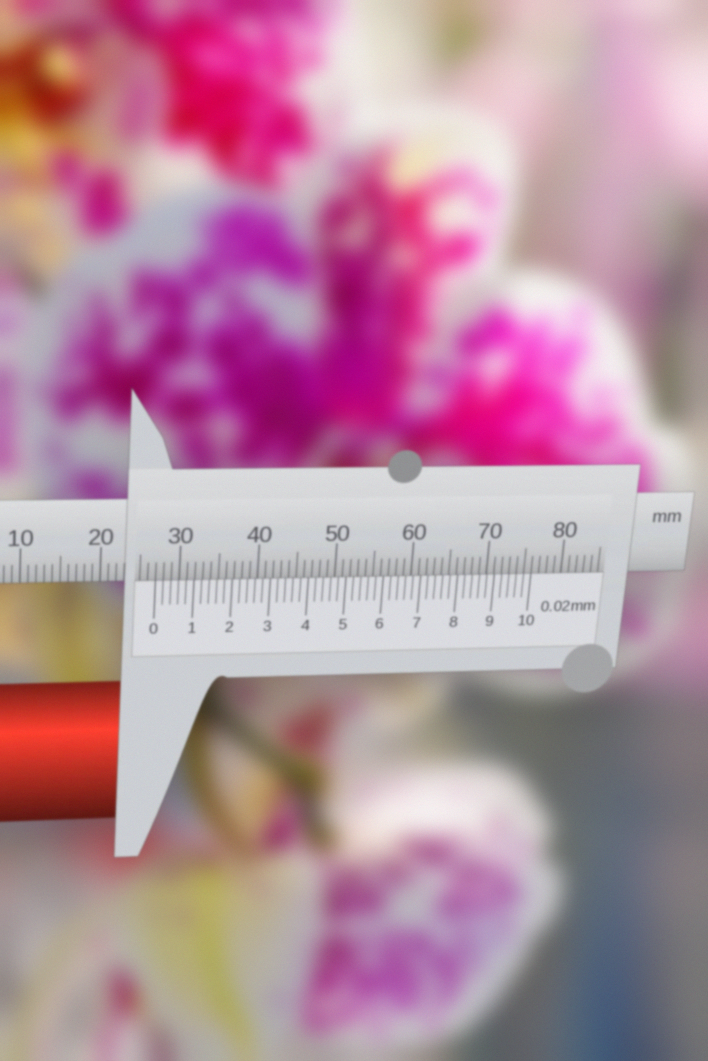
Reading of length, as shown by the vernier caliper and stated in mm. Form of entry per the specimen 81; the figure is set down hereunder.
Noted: 27.0
